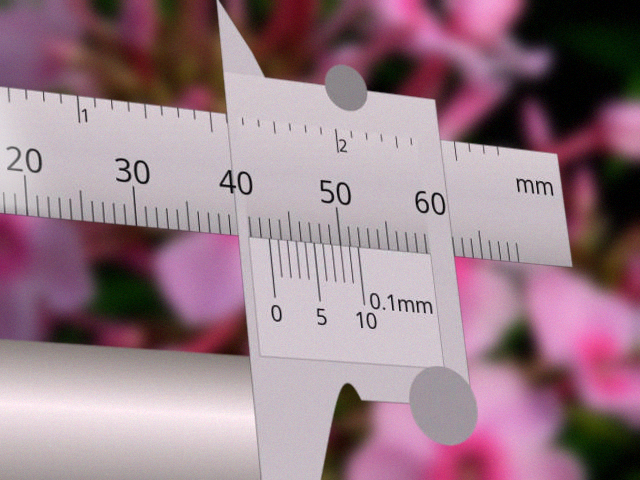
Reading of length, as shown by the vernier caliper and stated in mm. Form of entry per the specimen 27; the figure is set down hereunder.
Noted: 42.8
